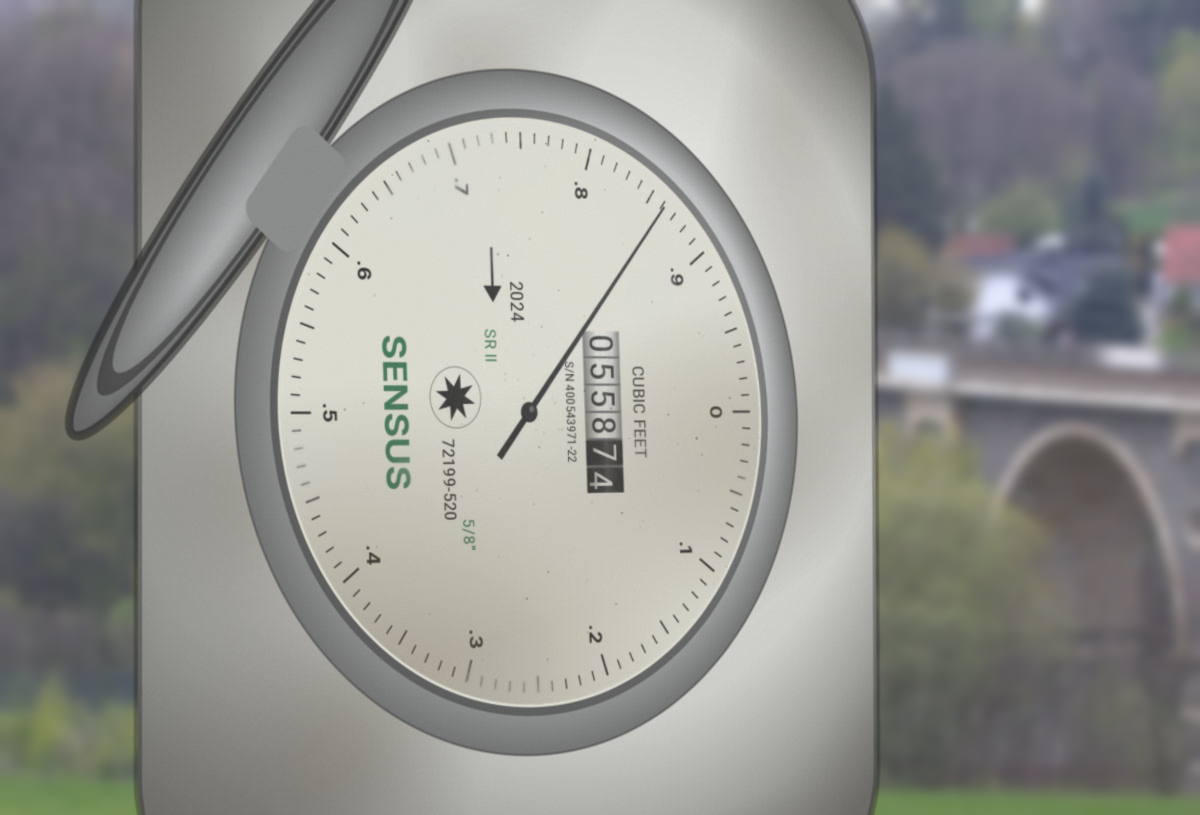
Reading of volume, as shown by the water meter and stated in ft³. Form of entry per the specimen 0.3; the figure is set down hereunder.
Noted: 55873.86
